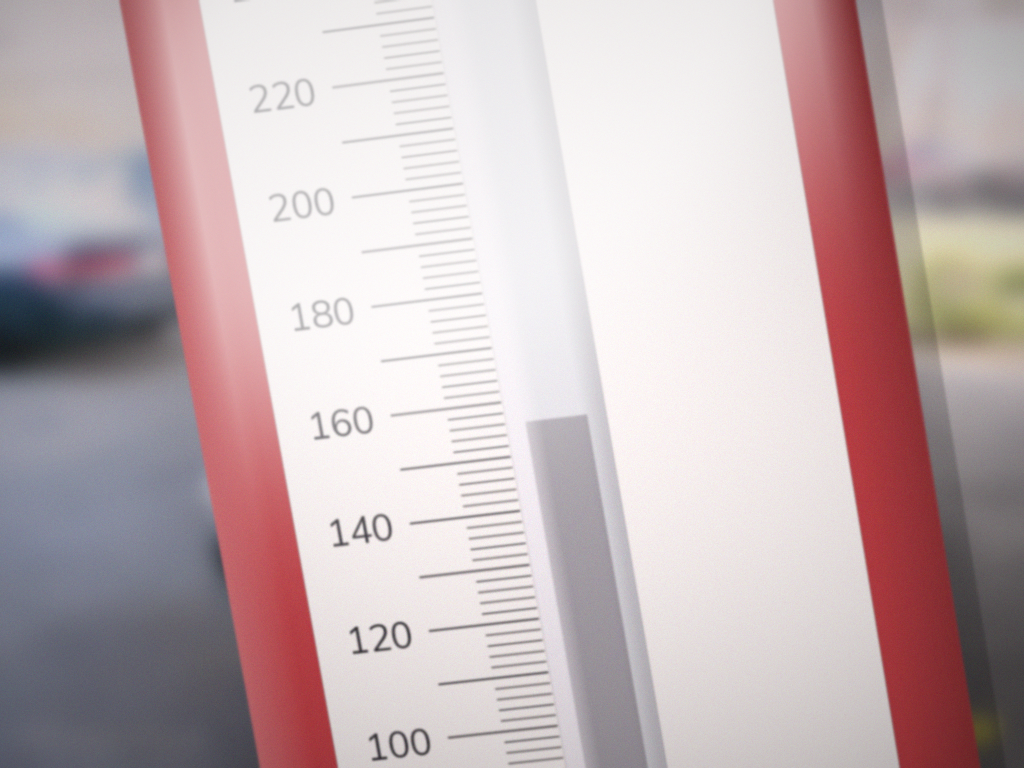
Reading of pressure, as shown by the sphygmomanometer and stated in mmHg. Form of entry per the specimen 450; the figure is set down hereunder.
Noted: 156
